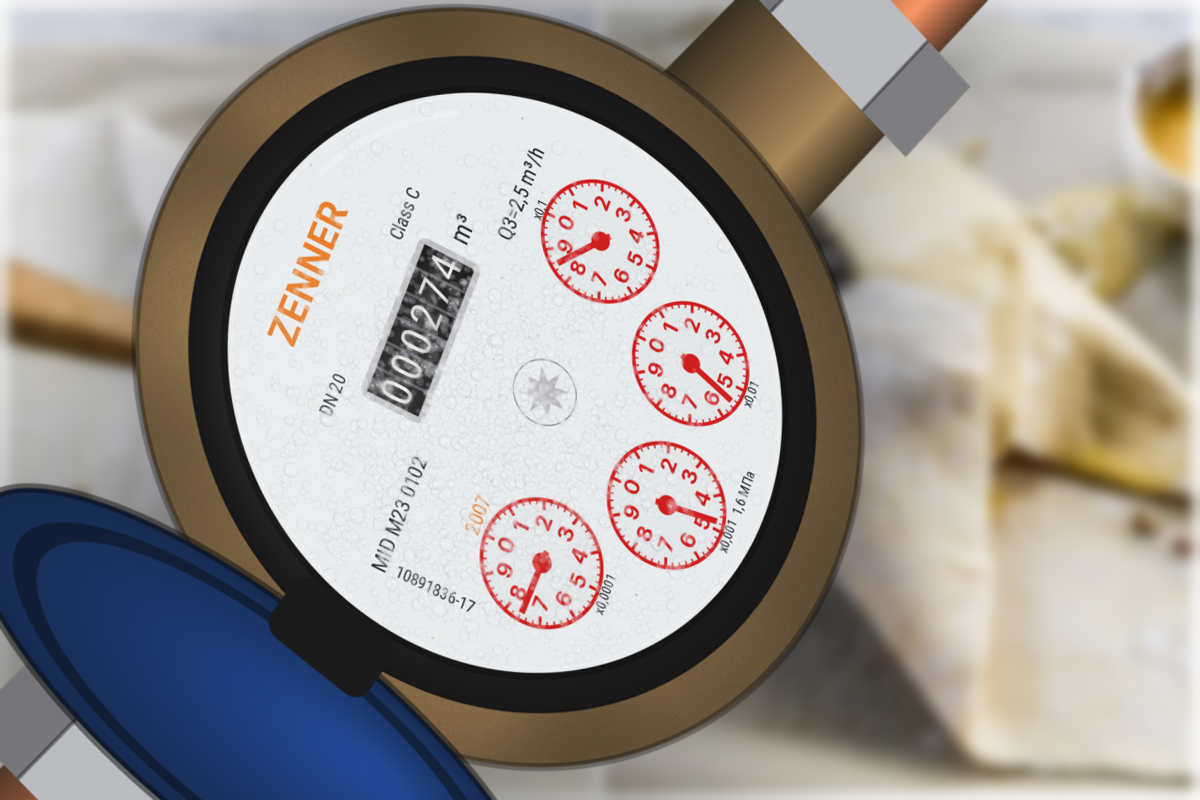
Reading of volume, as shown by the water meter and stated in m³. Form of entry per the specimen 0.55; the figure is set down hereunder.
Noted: 274.8547
